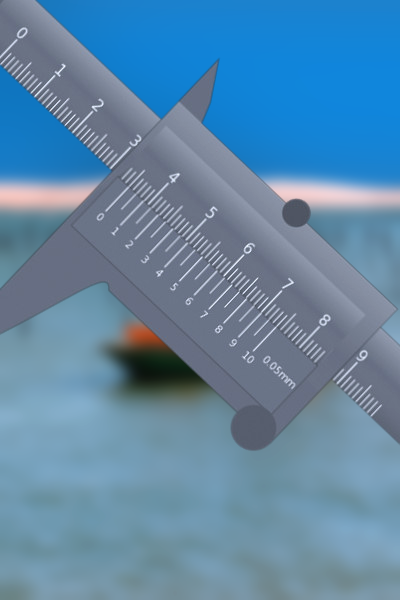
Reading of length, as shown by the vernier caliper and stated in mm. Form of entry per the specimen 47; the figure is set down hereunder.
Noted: 35.0
